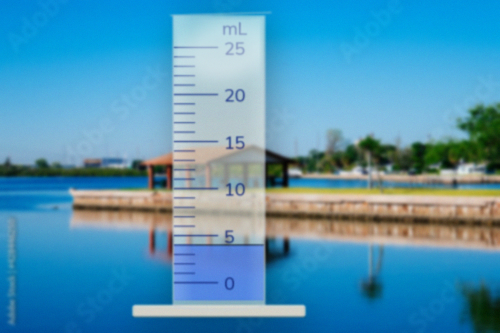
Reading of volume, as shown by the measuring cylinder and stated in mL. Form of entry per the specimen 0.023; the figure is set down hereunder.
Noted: 4
